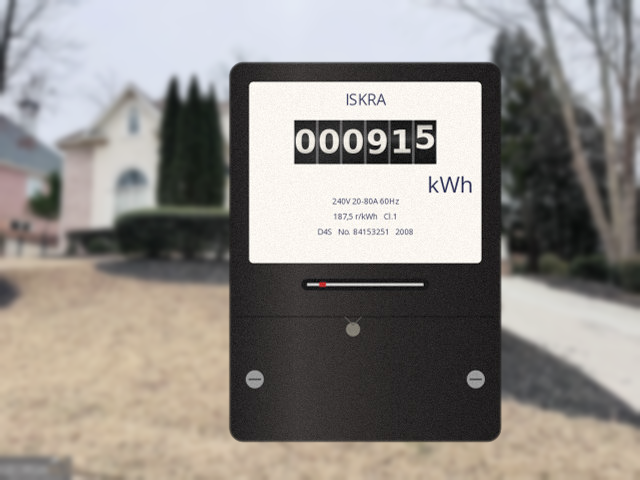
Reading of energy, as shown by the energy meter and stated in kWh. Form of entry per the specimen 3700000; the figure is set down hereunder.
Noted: 915
